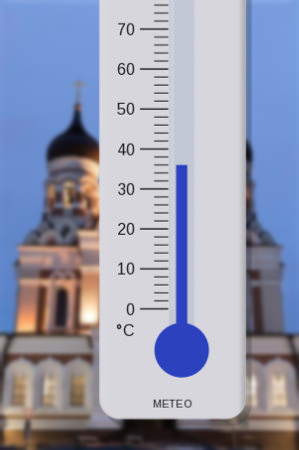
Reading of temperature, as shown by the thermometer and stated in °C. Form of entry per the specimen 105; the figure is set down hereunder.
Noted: 36
